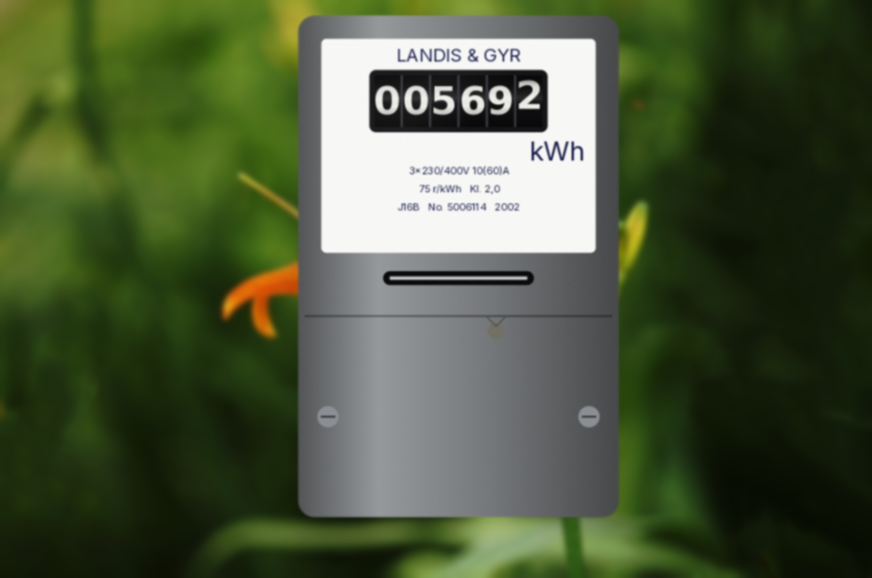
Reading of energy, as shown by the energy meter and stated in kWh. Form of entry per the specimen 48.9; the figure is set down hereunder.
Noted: 5692
